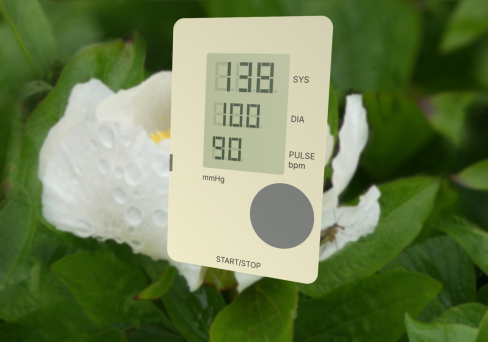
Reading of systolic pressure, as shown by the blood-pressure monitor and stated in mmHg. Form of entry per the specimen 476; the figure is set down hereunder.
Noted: 138
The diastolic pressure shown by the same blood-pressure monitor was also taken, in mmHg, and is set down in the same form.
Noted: 100
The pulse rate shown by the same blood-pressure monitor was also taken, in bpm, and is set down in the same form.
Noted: 90
